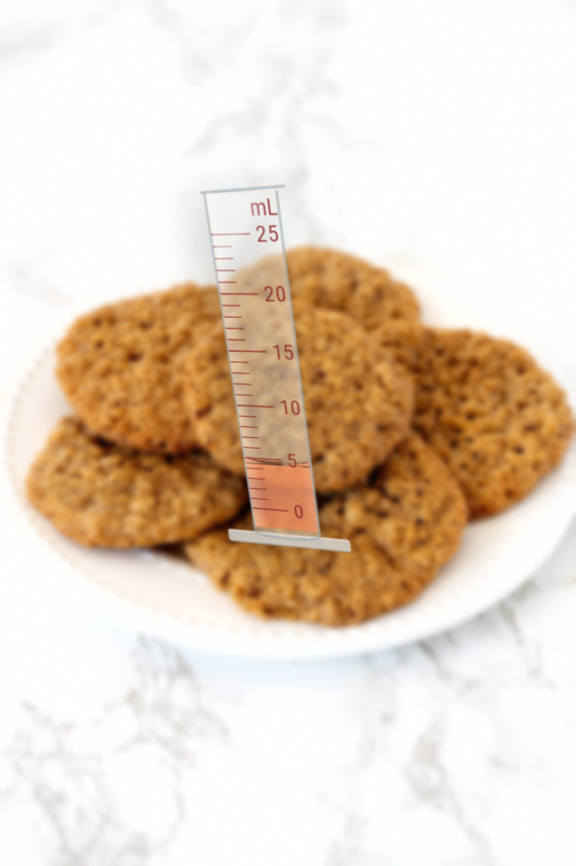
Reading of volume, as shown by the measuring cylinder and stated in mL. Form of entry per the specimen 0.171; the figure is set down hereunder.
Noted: 4.5
